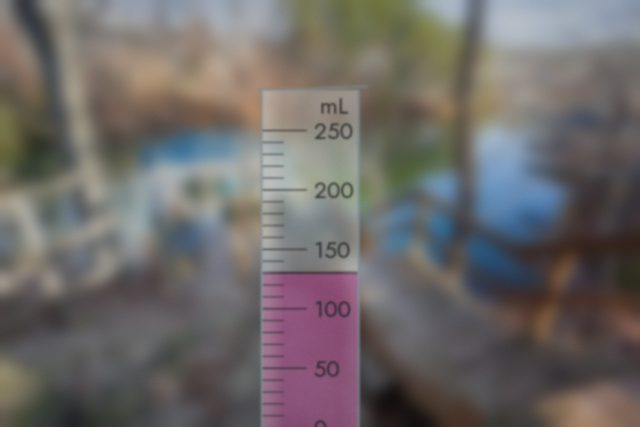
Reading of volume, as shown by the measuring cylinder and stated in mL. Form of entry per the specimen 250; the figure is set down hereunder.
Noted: 130
